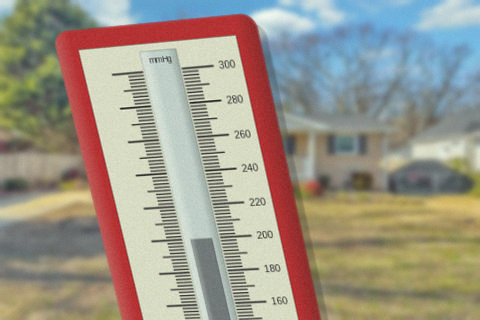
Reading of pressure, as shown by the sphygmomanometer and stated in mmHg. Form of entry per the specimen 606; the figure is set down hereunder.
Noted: 200
